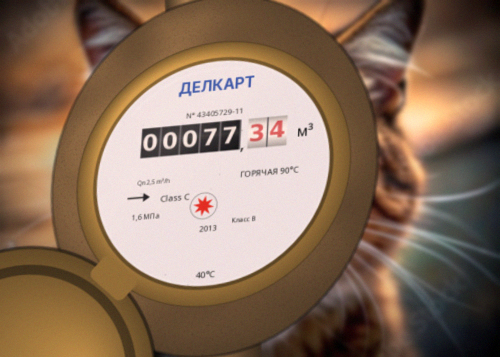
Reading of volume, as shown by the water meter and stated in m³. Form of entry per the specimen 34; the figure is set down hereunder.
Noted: 77.34
